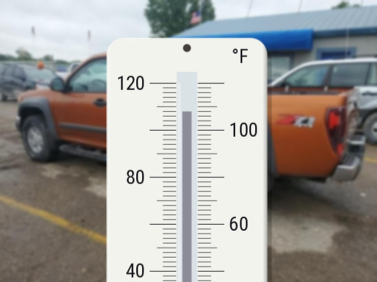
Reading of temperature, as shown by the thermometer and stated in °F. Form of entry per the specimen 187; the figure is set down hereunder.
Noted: 108
